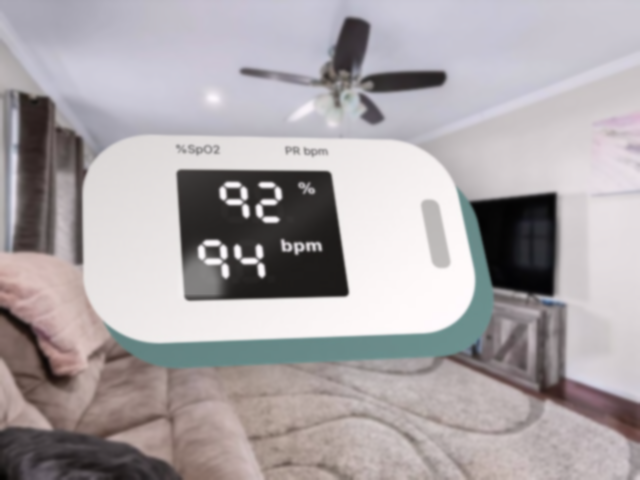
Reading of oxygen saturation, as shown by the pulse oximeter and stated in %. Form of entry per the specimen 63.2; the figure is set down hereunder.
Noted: 92
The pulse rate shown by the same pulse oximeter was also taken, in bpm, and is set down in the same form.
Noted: 94
